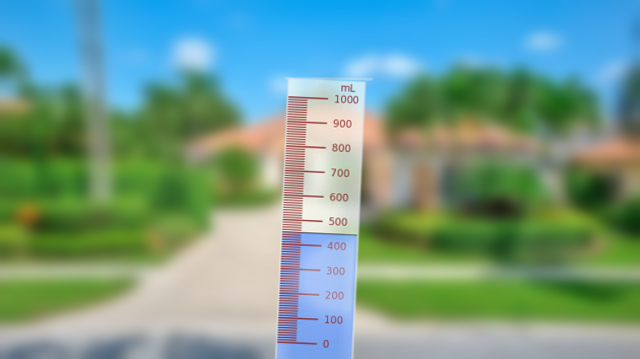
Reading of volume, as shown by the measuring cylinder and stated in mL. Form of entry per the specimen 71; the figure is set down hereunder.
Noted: 450
